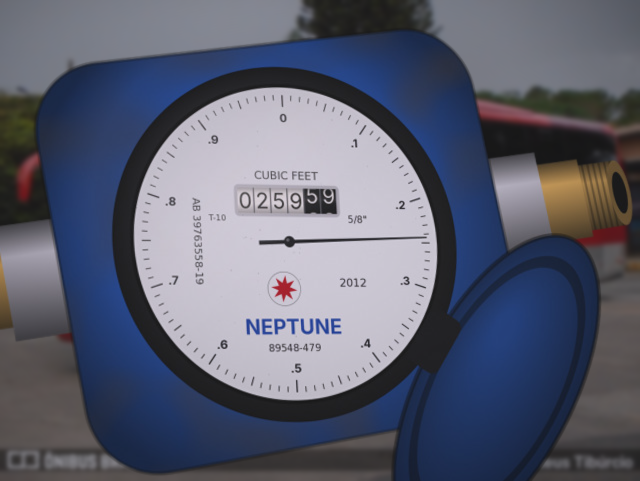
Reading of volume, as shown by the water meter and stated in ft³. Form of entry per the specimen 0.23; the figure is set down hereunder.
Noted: 25959.24
